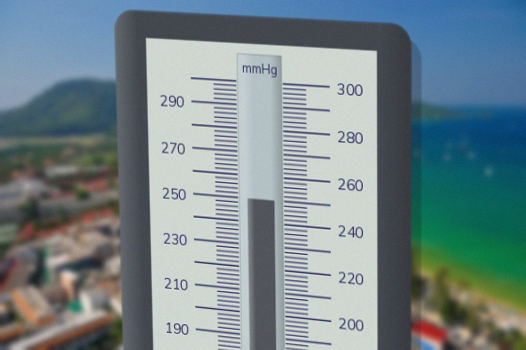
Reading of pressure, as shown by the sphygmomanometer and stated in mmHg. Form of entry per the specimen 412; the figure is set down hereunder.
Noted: 250
